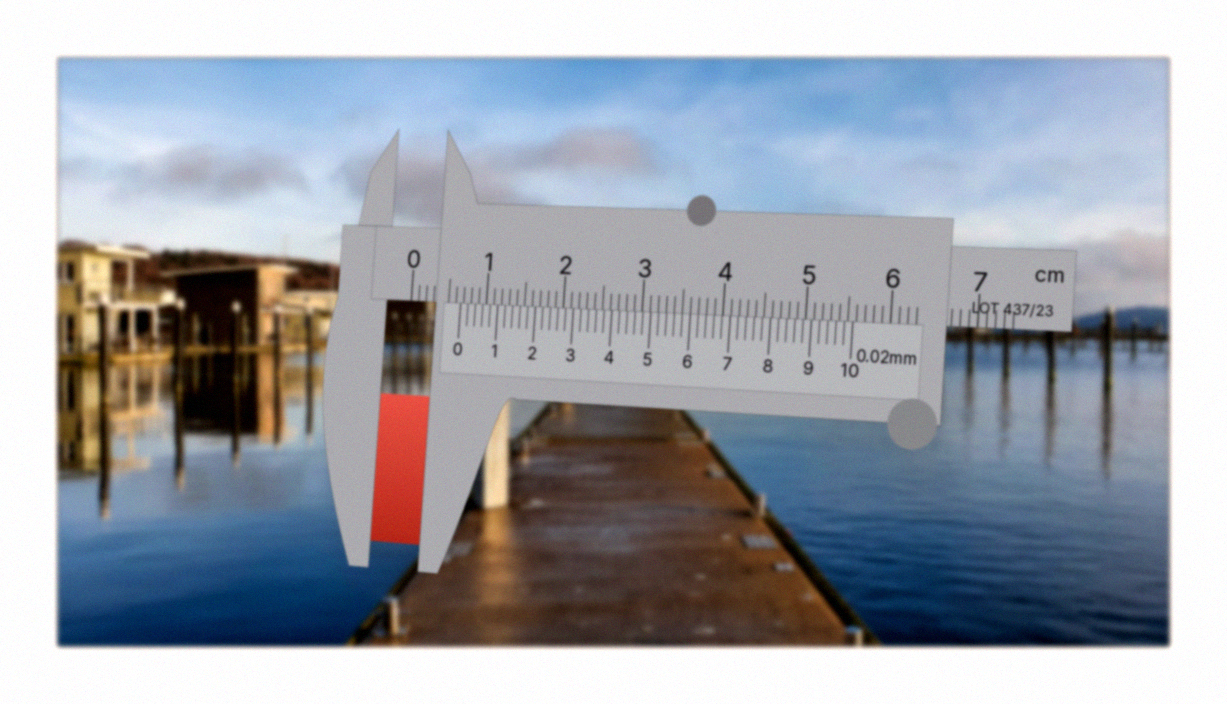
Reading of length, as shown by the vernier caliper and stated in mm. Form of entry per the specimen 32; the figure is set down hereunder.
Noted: 6.6
